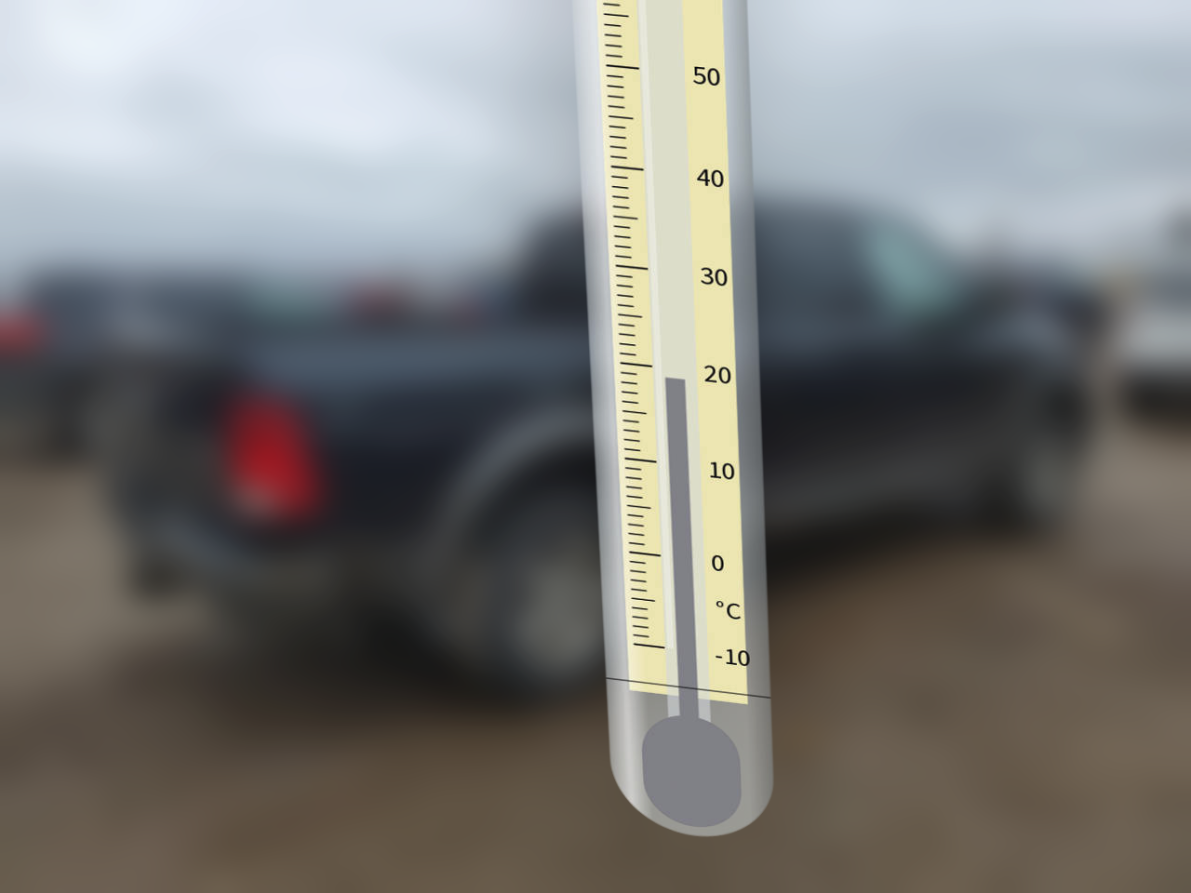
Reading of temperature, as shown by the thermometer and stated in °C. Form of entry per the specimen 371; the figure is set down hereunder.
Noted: 19
